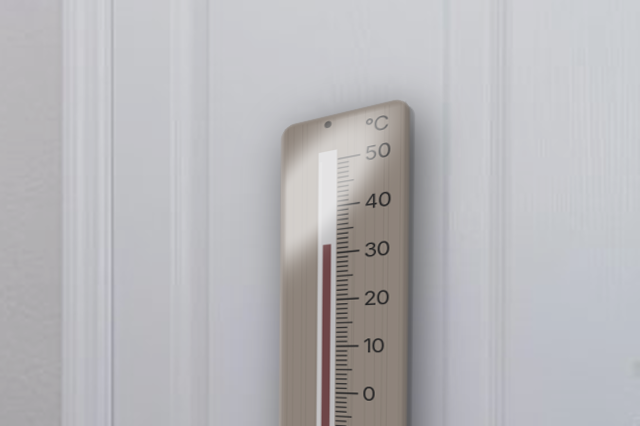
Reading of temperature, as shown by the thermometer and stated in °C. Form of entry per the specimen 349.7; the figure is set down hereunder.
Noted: 32
